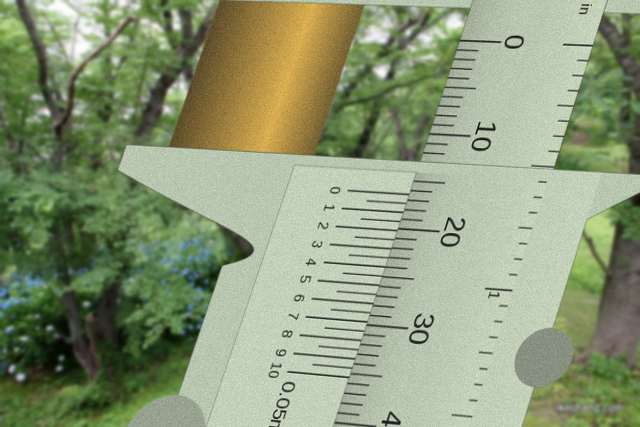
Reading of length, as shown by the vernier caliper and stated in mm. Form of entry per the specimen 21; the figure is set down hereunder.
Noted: 16.4
